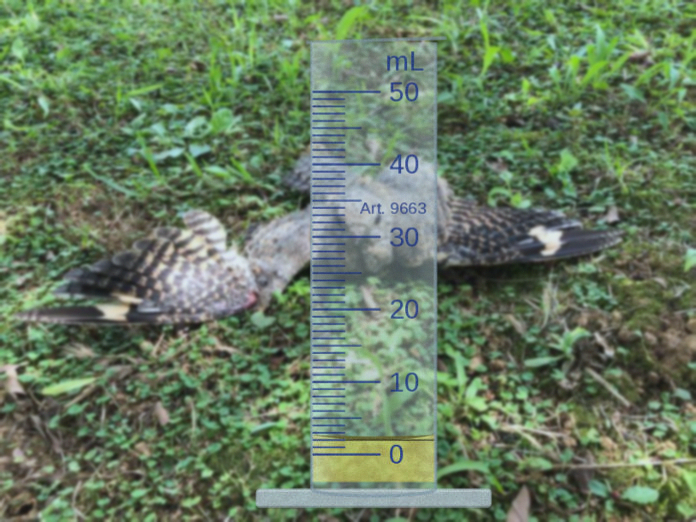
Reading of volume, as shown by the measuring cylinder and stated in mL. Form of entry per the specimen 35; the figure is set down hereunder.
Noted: 2
